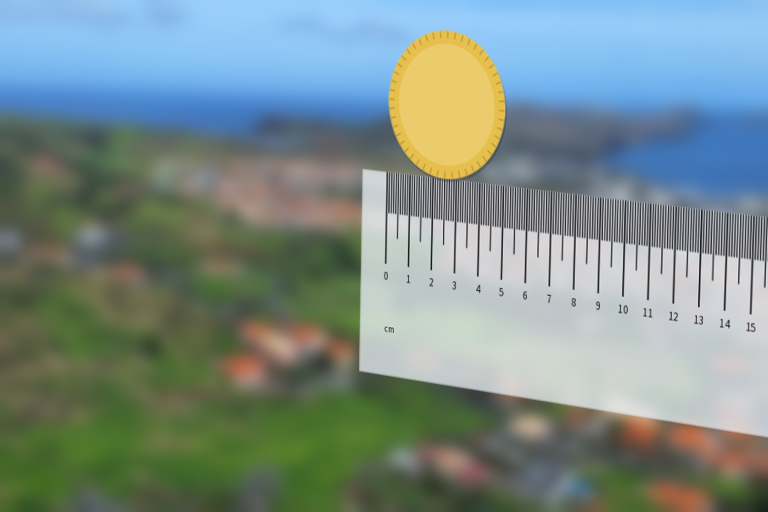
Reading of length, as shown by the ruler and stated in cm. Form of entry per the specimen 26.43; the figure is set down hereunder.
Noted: 5
